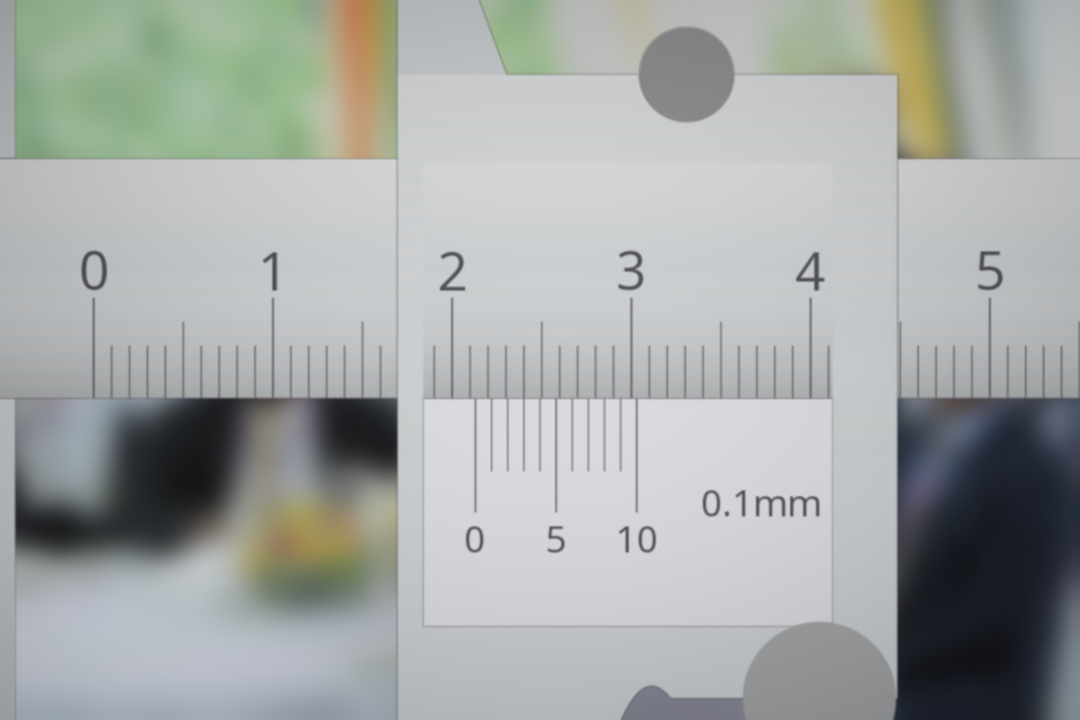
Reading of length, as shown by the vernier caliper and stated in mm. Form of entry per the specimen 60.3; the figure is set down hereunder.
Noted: 21.3
